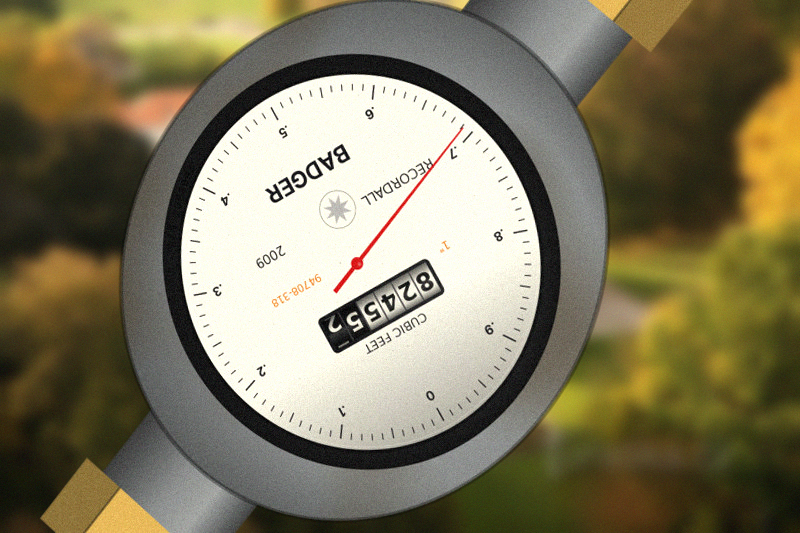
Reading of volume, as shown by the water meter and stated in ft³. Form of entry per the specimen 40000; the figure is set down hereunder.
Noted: 824551.69
